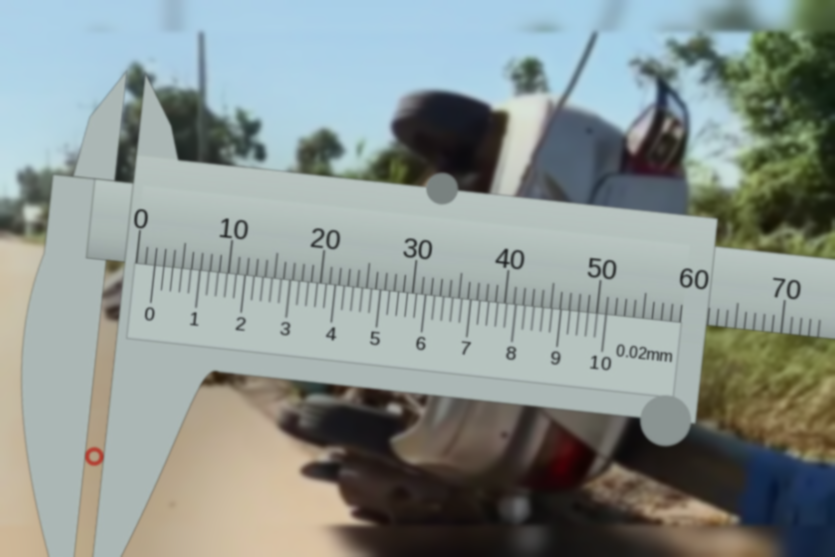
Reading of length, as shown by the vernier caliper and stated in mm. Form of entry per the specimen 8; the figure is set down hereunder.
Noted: 2.0
